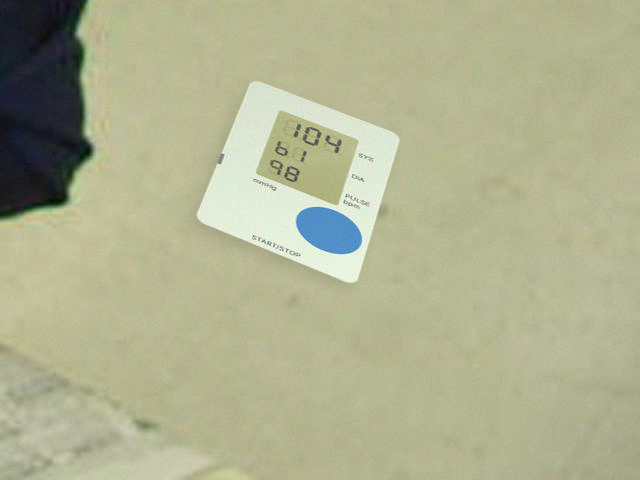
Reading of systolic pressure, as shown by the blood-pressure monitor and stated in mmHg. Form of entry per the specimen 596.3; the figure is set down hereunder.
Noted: 104
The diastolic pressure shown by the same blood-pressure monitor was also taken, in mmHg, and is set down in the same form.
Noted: 61
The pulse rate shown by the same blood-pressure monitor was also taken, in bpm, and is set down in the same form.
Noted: 98
